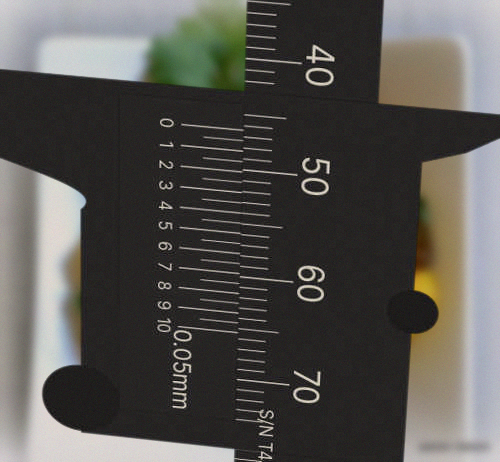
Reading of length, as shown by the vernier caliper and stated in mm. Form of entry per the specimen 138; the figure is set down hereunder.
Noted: 46.4
